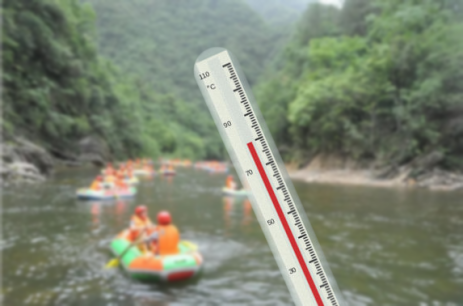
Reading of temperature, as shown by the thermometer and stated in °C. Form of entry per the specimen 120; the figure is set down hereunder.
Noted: 80
